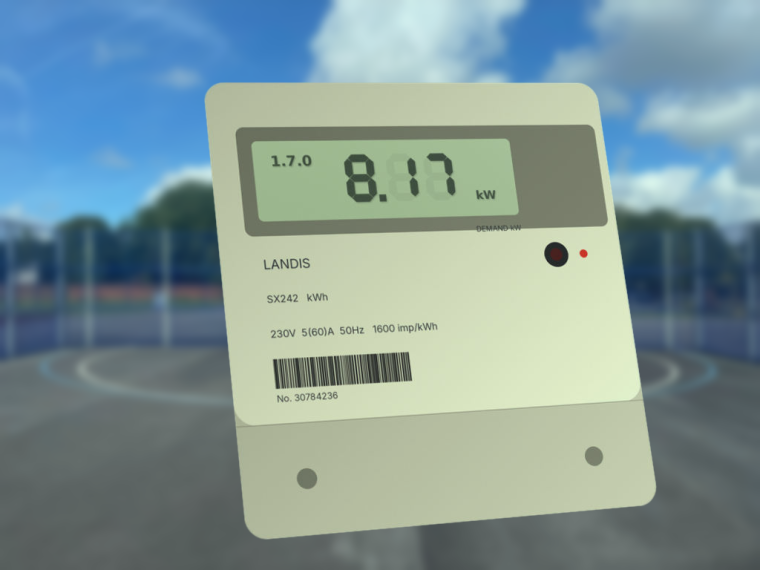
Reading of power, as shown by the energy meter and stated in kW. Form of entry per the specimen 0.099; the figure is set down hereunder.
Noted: 8.17
